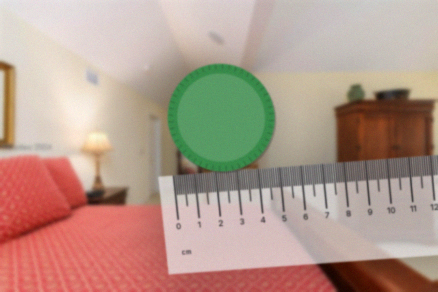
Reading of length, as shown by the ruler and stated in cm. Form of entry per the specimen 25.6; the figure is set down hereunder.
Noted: 5
